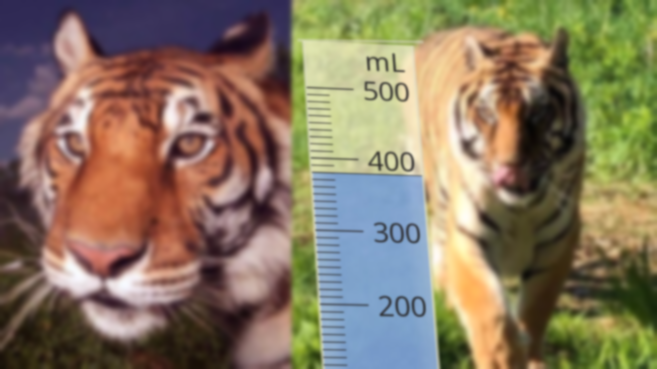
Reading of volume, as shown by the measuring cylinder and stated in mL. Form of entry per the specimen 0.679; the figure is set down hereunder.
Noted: 380
